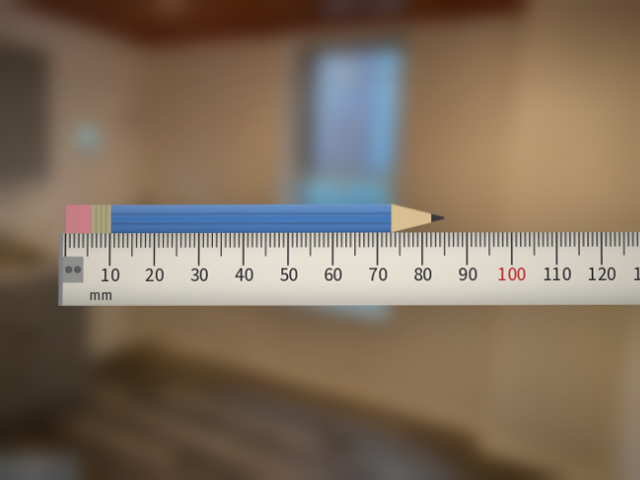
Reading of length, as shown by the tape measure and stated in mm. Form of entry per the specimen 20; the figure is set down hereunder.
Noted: 85
